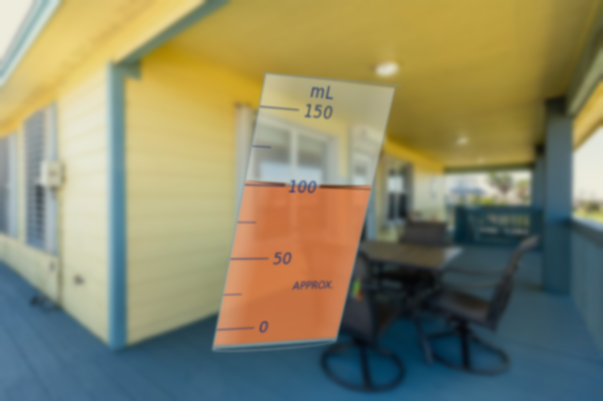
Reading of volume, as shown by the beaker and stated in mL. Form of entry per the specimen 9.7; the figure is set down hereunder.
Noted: 100
